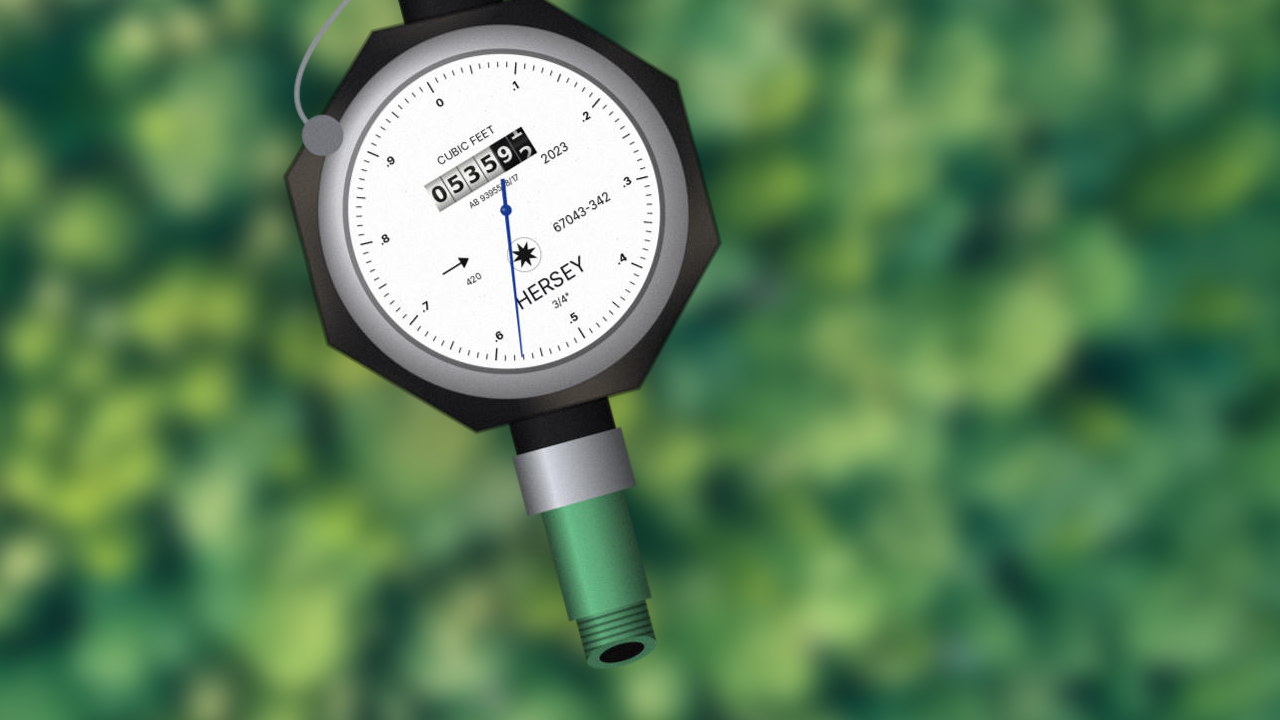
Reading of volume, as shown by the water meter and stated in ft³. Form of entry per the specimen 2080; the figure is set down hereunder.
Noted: 53591.57
